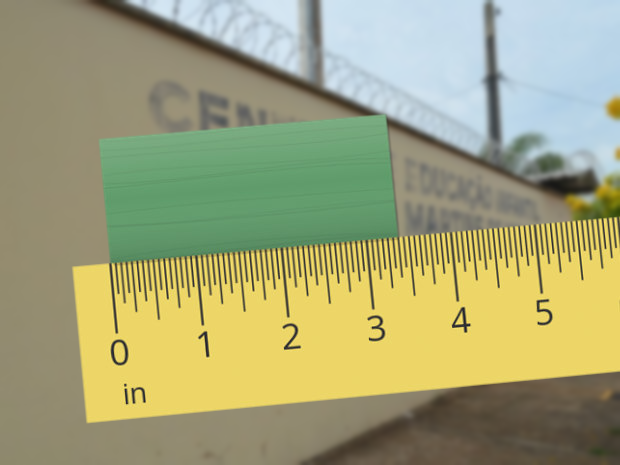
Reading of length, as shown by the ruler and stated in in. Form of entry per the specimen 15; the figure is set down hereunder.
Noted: 3.375
